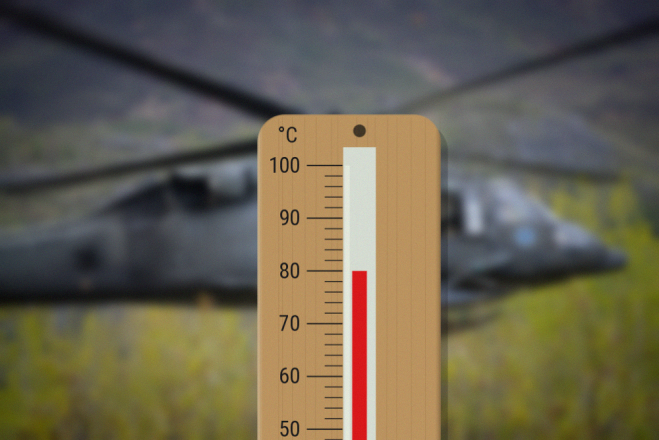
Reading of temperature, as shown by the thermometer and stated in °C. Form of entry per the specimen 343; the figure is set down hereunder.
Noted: 80
